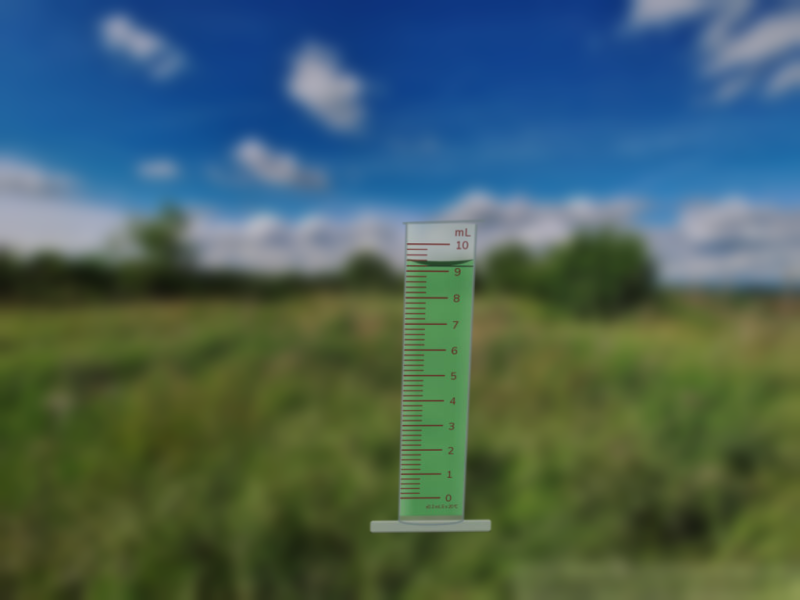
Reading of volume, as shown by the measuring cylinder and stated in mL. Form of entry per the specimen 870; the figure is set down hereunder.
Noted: 9.2
